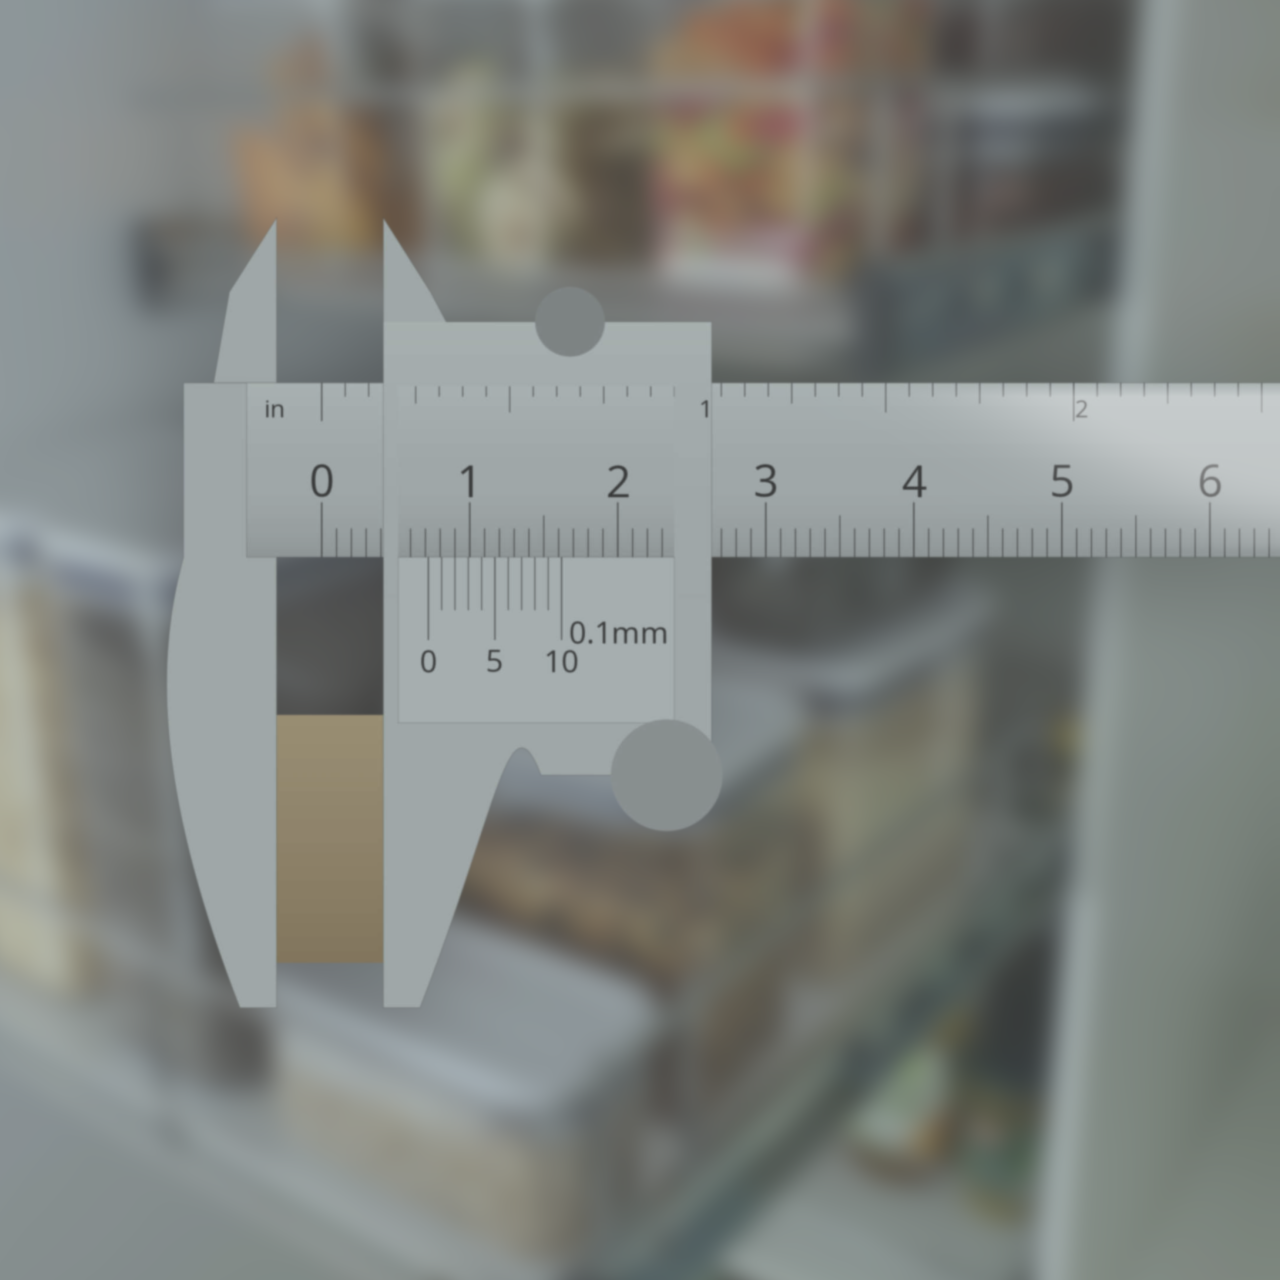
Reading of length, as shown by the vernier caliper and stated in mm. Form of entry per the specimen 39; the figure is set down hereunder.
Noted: 7.2
